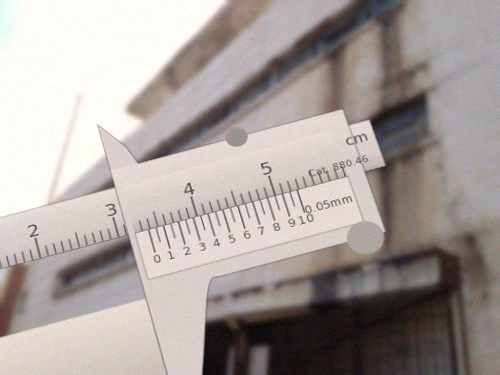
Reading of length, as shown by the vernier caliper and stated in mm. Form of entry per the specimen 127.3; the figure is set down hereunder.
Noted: 33.8
